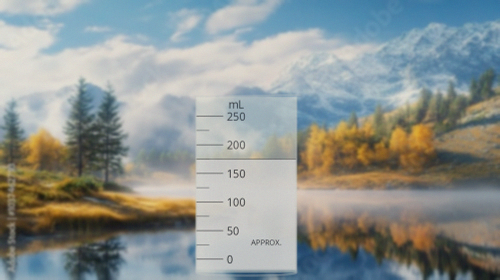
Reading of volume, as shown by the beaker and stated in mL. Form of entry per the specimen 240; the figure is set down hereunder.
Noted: 175
